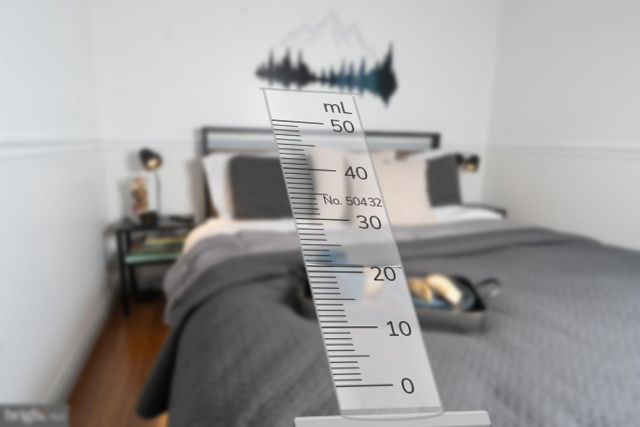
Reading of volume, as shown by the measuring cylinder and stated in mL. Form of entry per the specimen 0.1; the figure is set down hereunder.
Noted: 21
